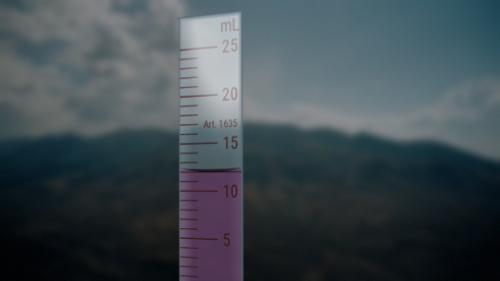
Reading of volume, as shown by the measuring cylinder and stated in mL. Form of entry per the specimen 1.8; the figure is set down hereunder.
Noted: 12
